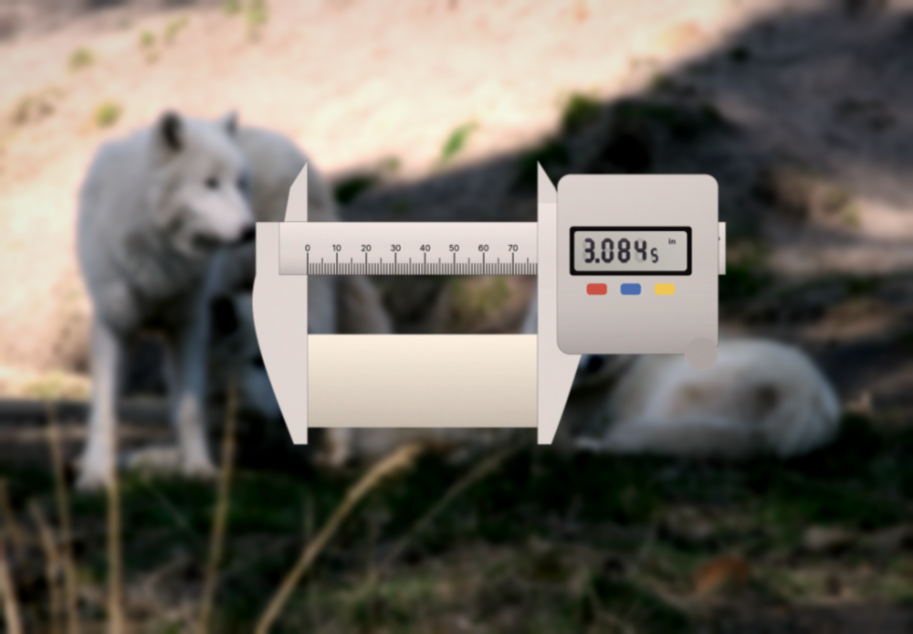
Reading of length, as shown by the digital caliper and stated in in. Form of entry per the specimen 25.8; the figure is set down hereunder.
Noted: 3.0845
